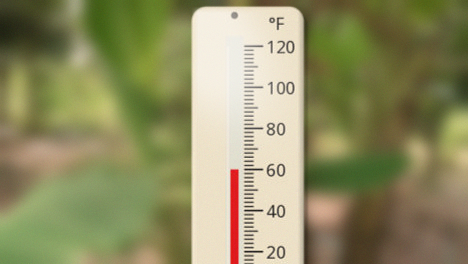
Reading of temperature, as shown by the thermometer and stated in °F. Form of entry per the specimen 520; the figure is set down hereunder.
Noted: 60
